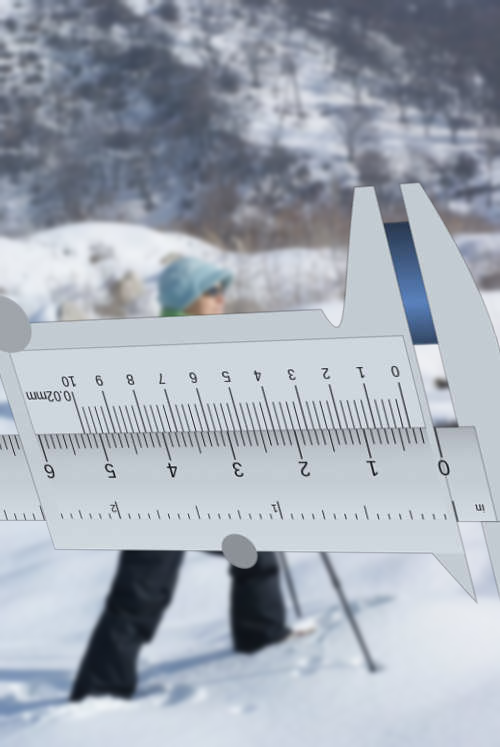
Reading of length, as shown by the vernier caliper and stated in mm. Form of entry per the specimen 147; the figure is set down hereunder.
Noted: 3.4
